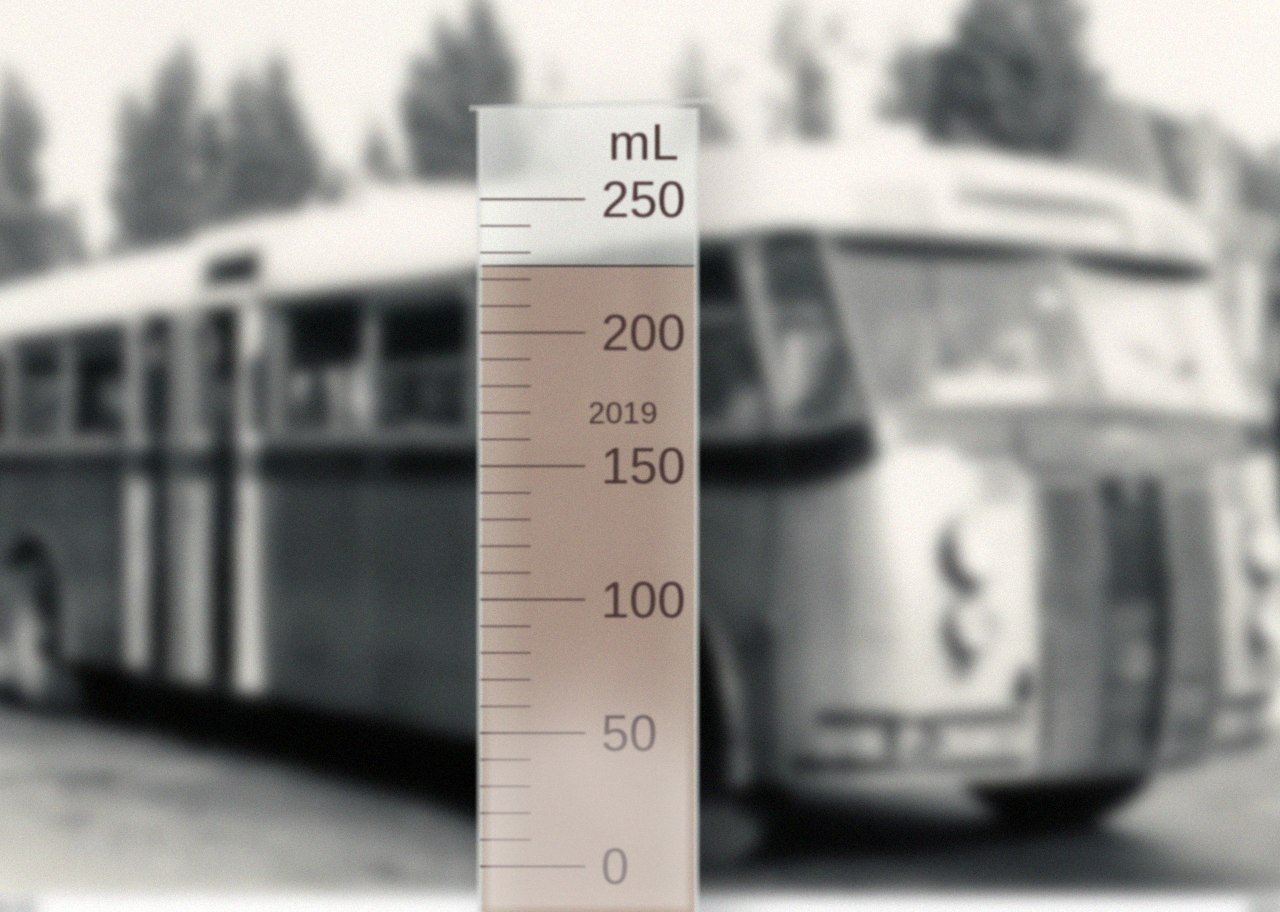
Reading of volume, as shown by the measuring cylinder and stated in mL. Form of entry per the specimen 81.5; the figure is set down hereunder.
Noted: 225
